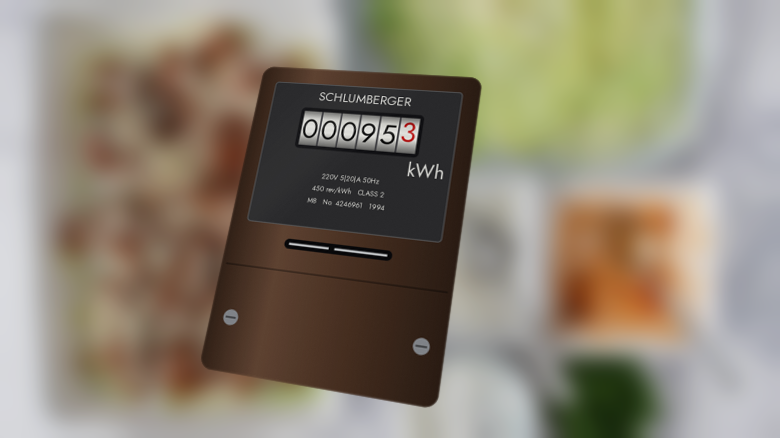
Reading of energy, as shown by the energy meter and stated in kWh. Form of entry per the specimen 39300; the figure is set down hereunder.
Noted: 95.3
